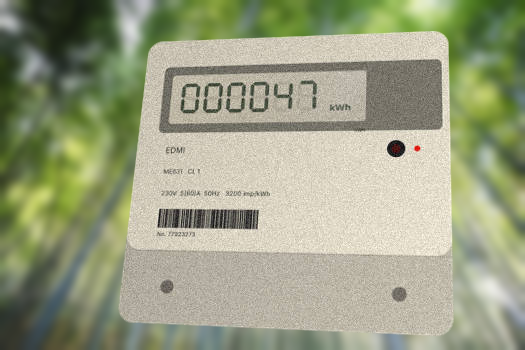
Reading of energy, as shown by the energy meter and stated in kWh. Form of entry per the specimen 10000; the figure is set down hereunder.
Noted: 47
